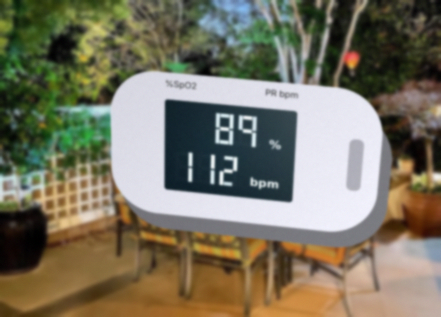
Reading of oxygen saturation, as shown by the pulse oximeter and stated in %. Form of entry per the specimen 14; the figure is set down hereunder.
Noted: 89
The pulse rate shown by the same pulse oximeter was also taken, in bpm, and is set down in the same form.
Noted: 112
